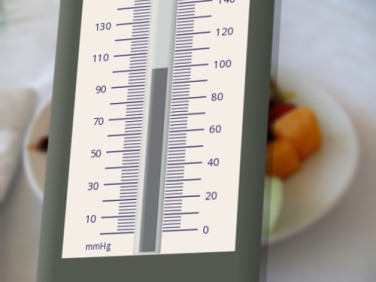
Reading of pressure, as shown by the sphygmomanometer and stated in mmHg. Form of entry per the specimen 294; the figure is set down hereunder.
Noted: 100
